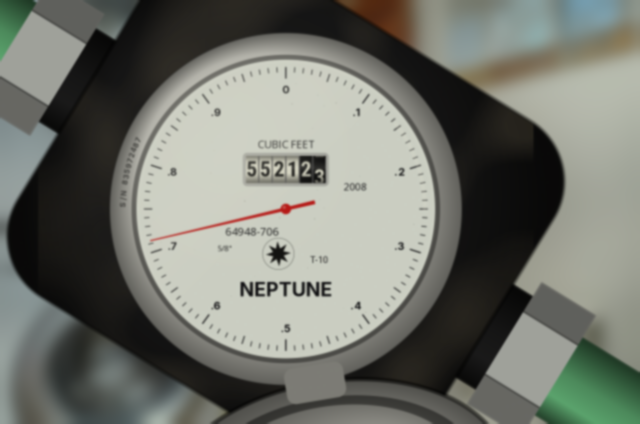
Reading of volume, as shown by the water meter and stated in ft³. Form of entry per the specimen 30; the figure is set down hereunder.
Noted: 552122.71
